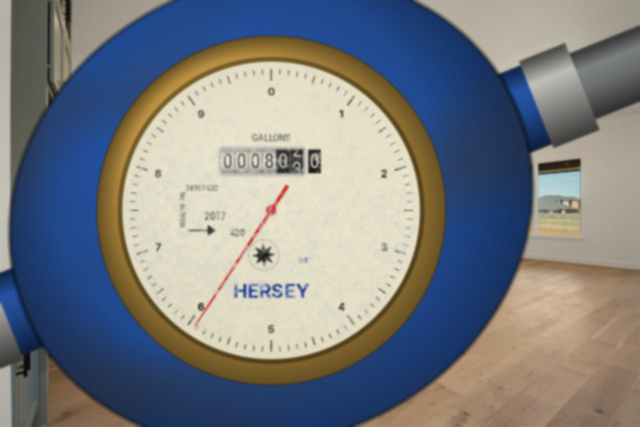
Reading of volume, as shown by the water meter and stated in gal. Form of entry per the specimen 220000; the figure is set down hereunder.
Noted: 8025.9
